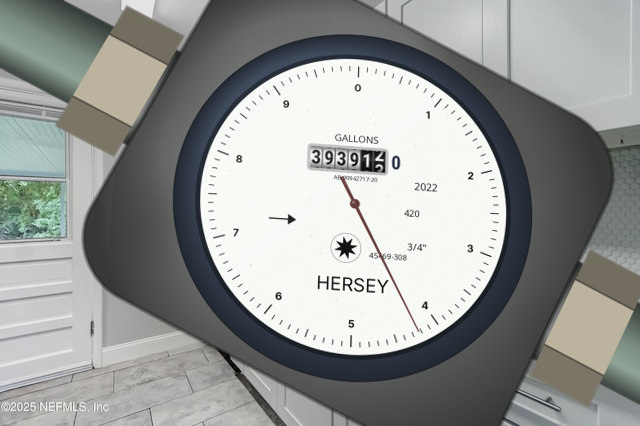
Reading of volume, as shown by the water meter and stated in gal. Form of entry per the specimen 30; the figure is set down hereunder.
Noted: 3939124.2
